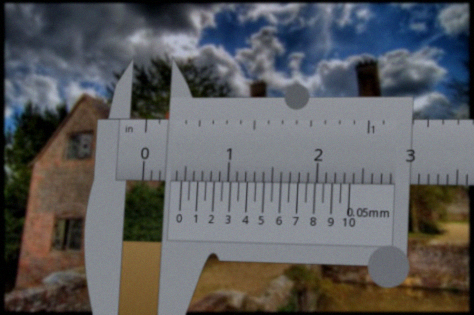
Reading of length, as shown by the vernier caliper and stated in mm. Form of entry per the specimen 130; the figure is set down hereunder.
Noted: 4.6
